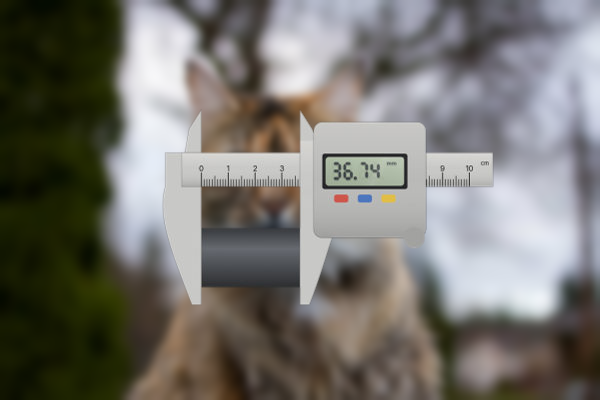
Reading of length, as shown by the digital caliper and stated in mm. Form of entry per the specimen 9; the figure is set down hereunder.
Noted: 36.74
